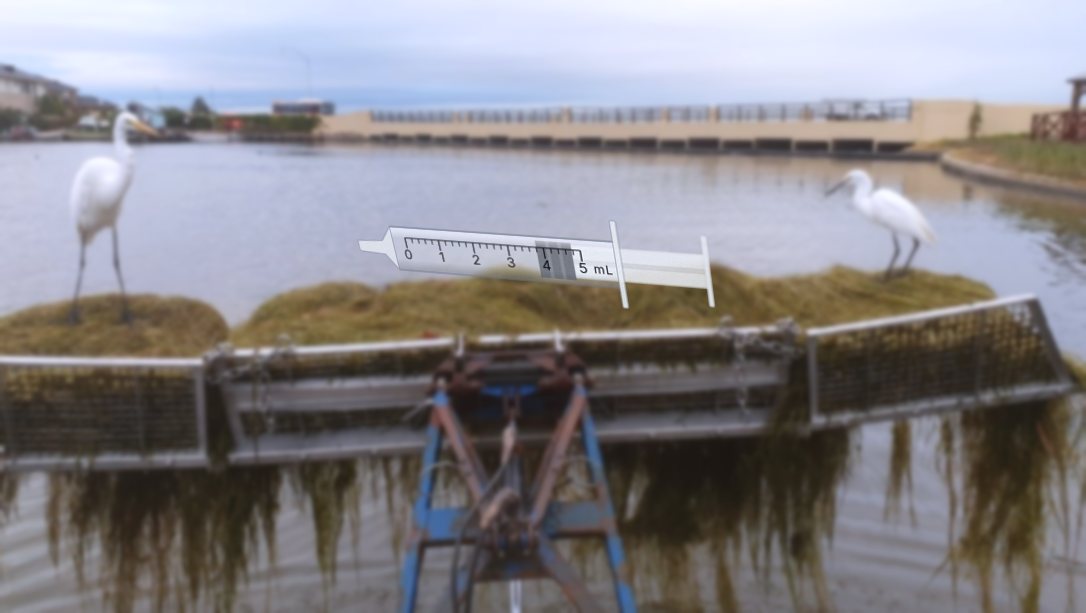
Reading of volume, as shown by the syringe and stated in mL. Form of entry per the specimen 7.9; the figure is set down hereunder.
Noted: 3.8
